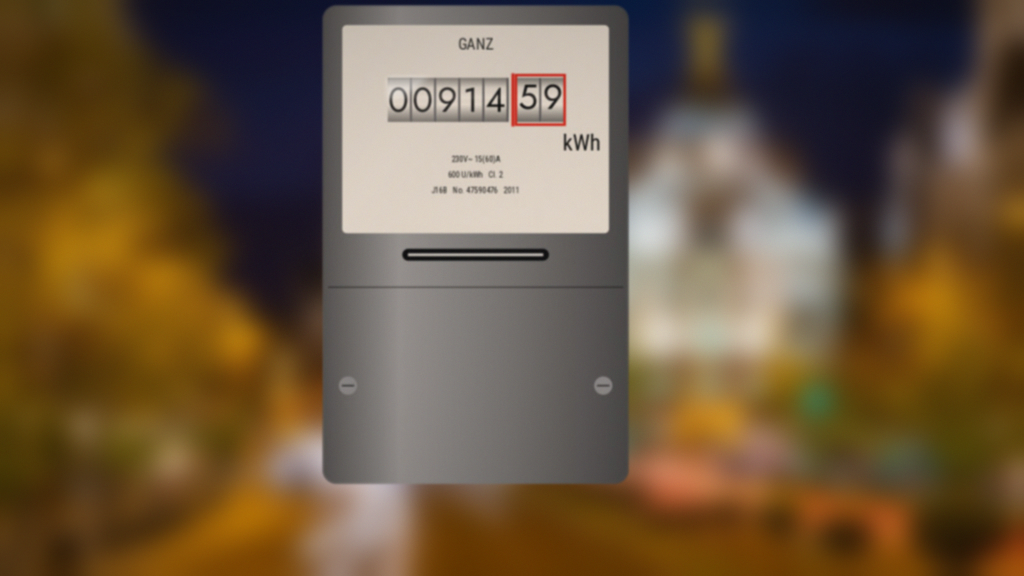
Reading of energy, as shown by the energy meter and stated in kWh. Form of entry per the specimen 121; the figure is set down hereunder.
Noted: 914.59
